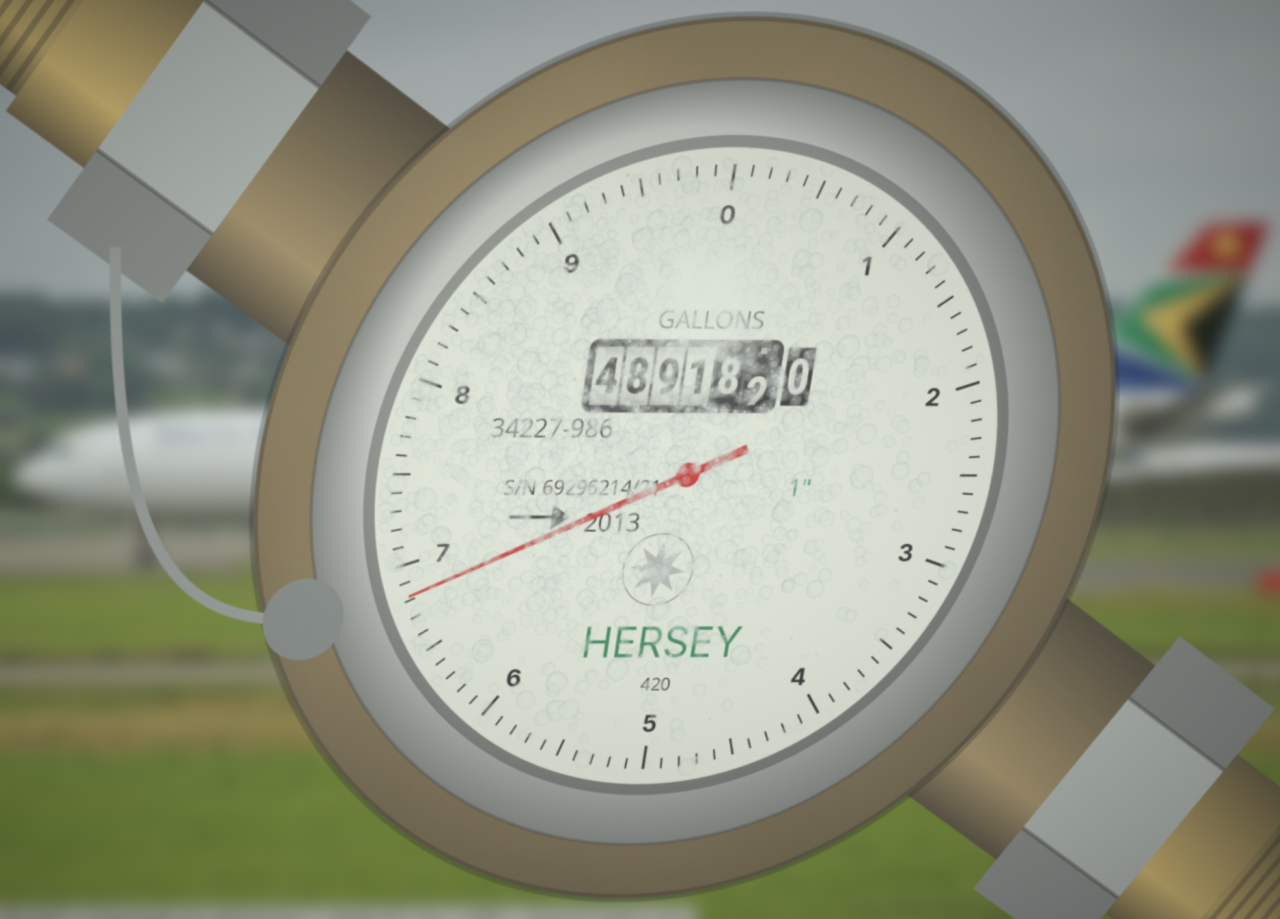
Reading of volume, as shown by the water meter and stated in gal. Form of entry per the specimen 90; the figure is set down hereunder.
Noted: 4891816.8
